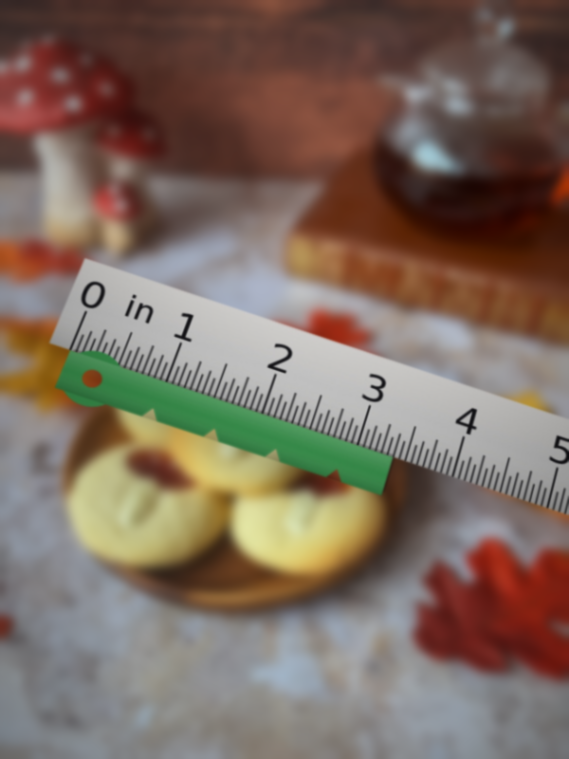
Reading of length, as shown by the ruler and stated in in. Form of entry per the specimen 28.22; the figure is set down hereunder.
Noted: 3.375
